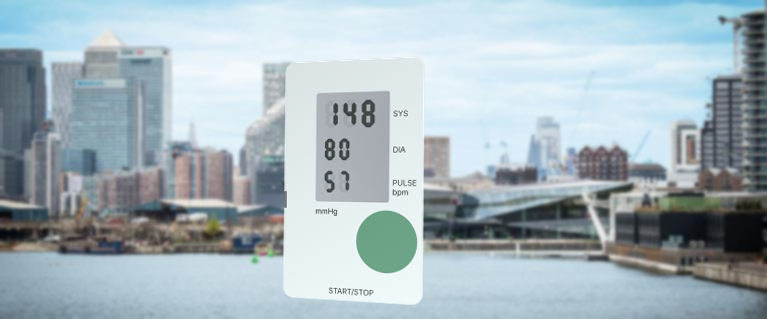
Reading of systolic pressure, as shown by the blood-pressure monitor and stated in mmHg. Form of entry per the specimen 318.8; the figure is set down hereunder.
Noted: 148
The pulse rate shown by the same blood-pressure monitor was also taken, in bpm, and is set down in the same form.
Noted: 57
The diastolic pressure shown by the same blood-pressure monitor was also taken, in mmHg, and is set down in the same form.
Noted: 80
